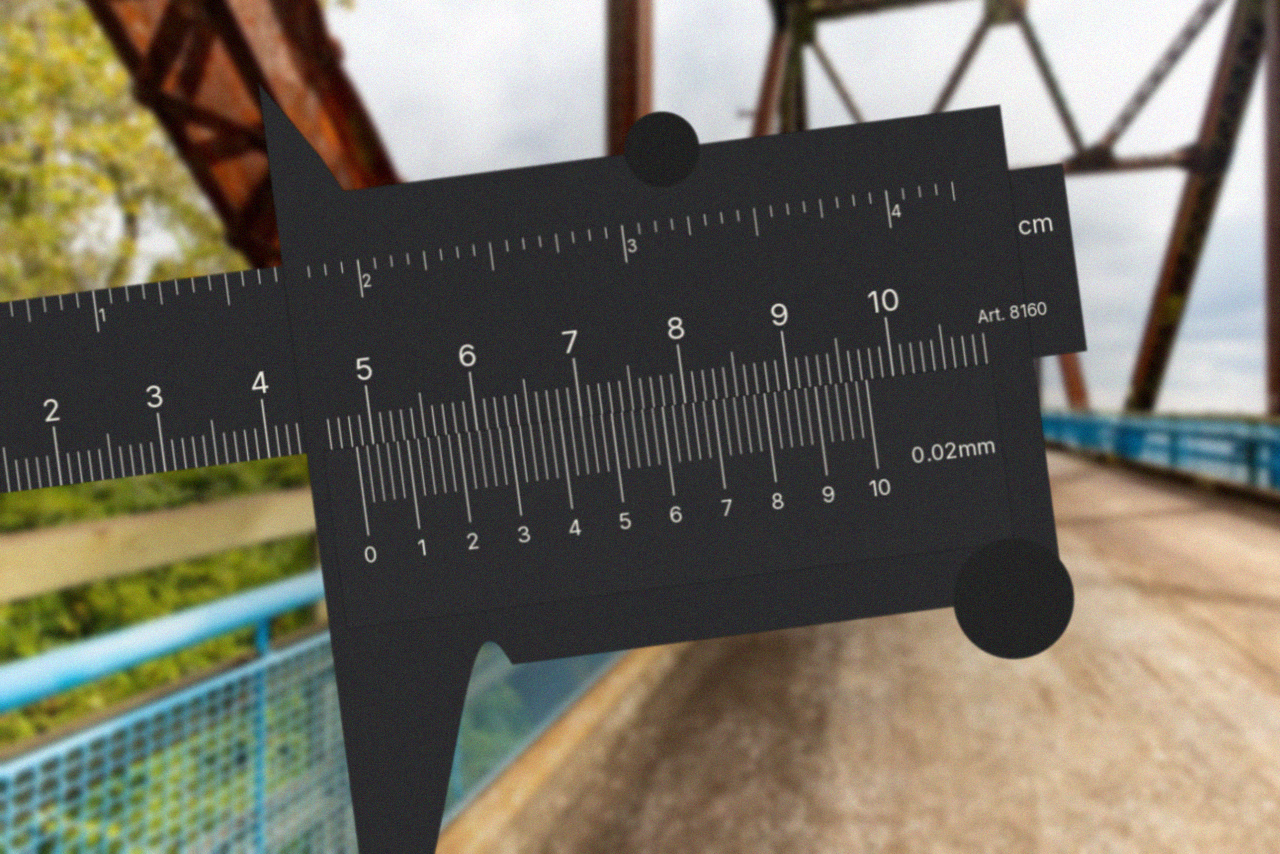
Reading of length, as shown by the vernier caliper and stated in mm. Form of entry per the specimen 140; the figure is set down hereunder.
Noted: 48.4
